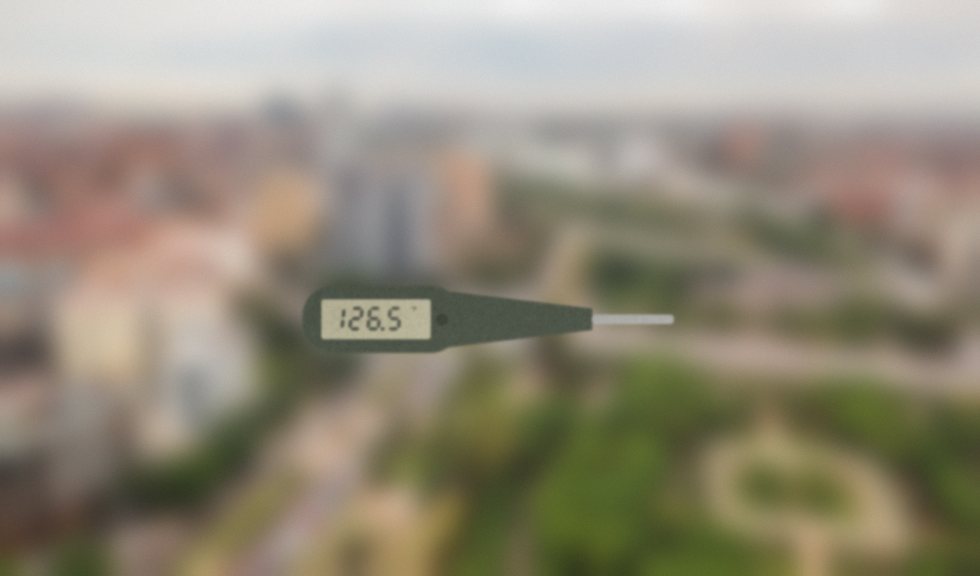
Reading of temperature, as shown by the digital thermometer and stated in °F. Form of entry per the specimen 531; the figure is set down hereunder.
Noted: 126.5
